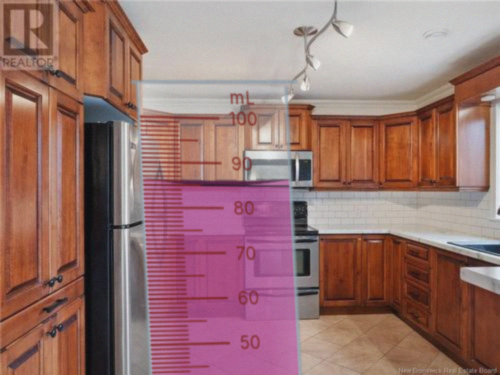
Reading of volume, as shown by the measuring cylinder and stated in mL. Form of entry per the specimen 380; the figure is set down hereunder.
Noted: 85
